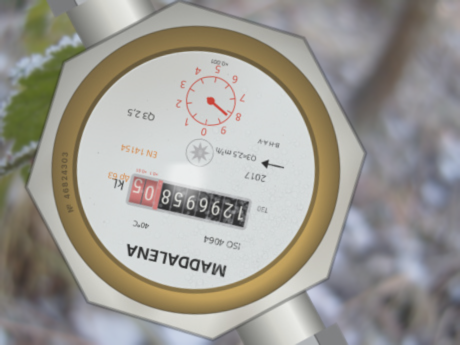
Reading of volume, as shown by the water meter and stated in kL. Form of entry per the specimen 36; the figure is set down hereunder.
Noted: 1296958.048
